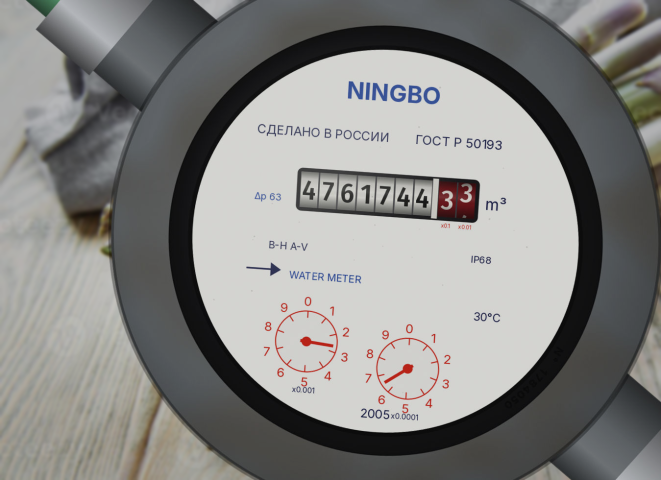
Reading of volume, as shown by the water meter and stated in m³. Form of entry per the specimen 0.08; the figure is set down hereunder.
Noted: 4761744.3326
